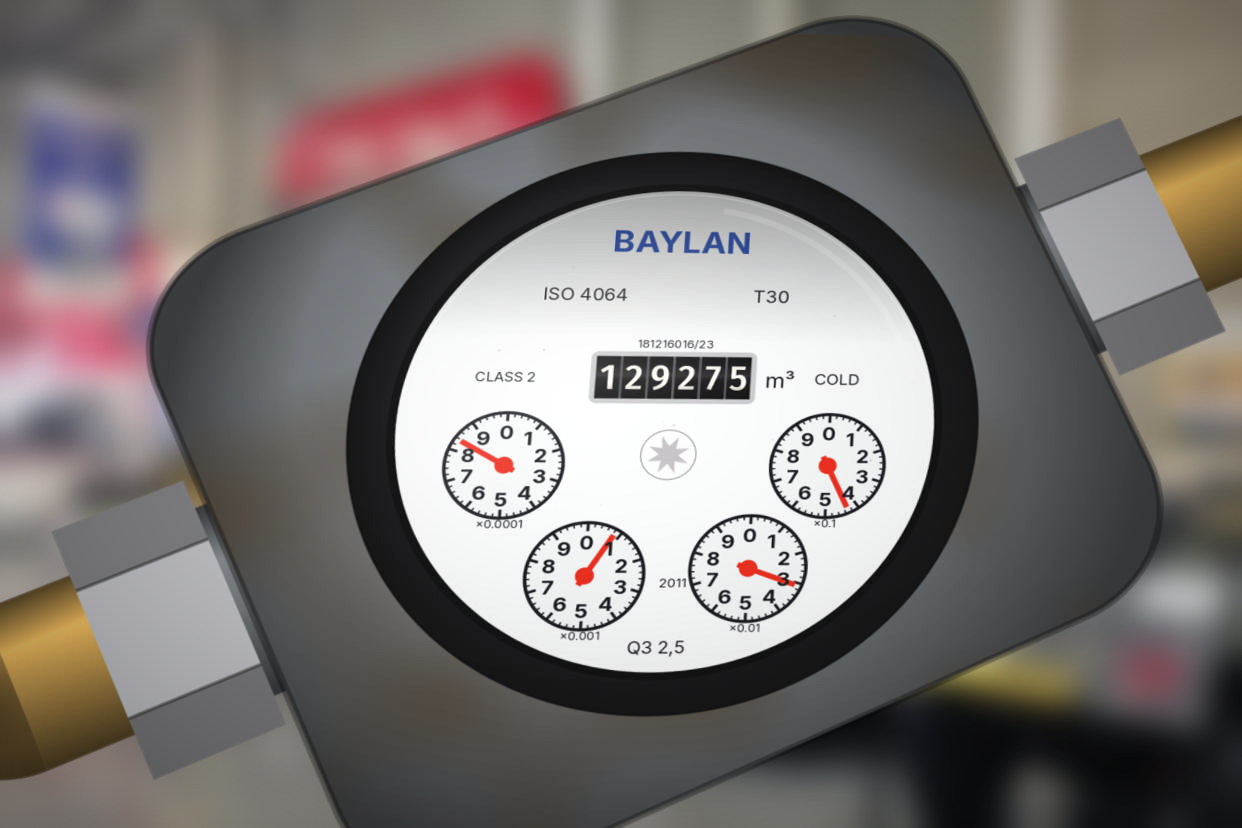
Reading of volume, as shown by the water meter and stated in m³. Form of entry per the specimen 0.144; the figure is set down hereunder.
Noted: 129275.4308
